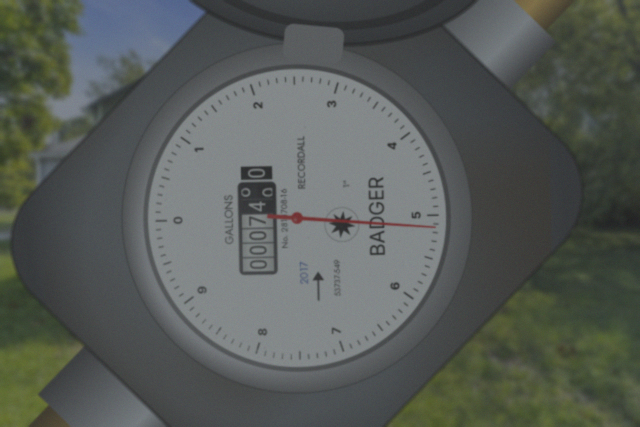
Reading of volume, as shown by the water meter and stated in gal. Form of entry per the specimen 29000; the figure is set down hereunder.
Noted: 7485.1
